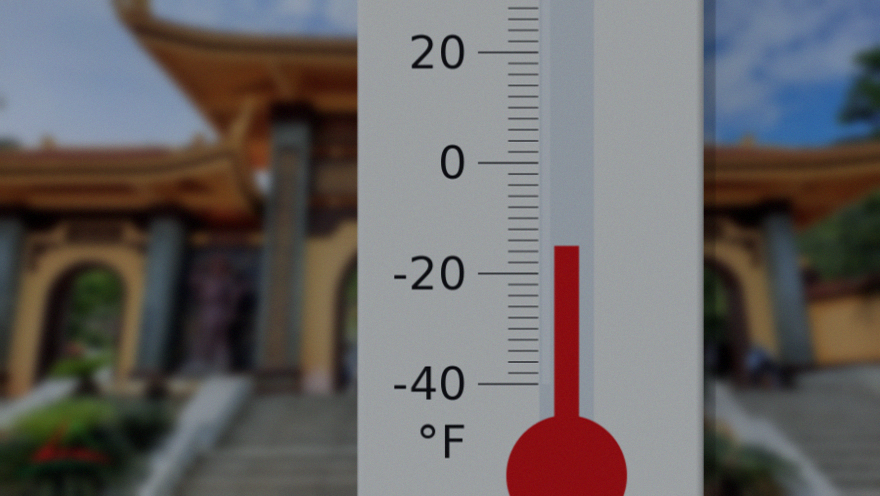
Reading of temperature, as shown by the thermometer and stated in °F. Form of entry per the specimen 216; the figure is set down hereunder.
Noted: -15
